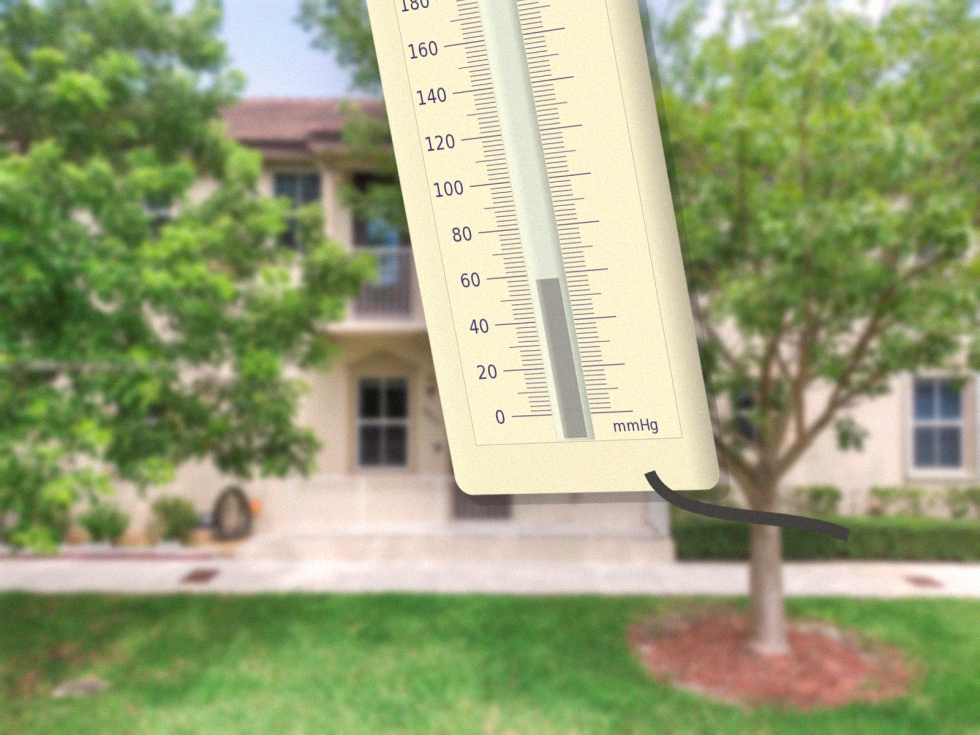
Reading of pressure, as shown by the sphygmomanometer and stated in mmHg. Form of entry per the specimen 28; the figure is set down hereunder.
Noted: 58
